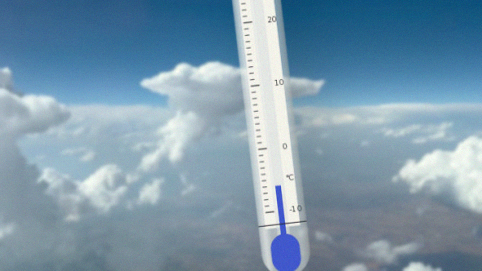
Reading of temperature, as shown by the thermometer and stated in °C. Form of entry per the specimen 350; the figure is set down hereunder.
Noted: -6
